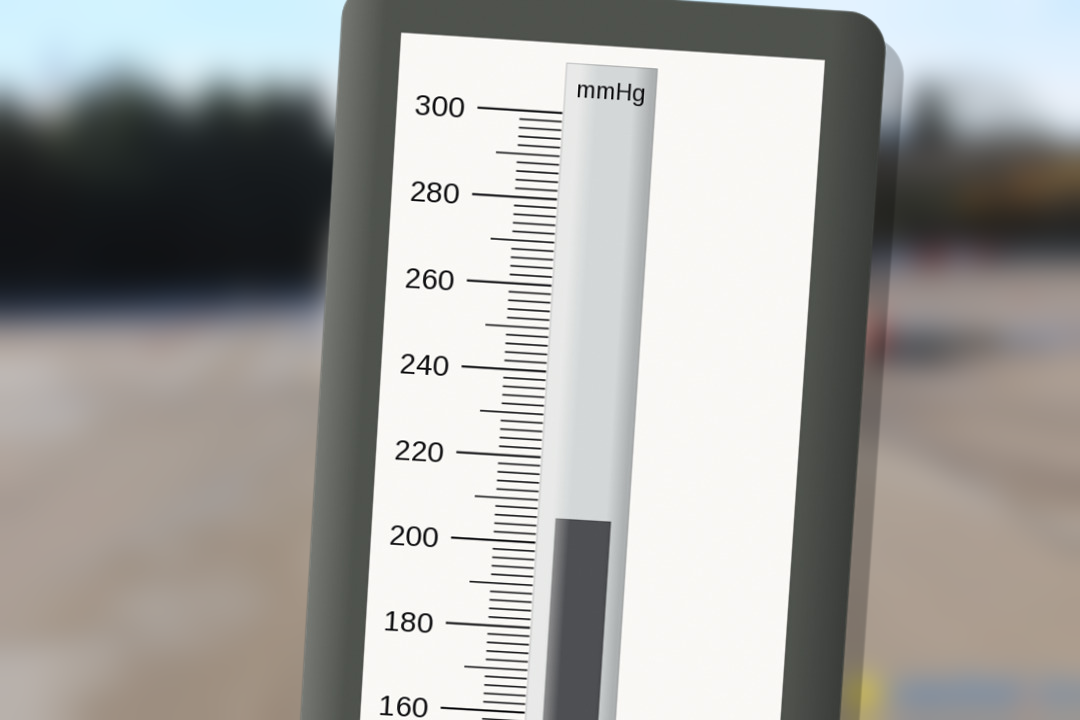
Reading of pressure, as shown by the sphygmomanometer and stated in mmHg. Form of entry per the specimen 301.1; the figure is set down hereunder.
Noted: 206
